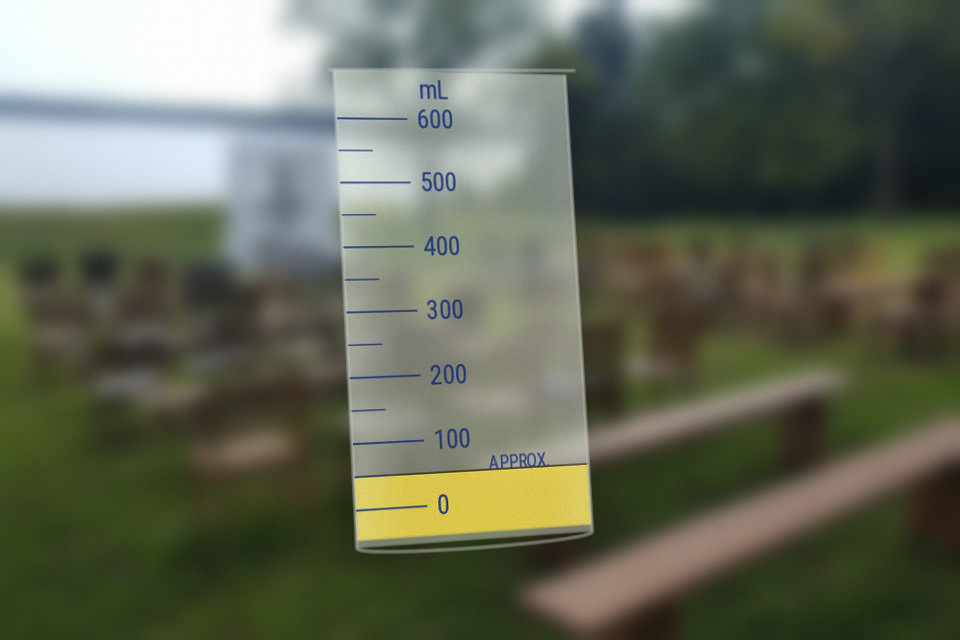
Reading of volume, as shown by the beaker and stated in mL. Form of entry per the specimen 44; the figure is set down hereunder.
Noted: 50
